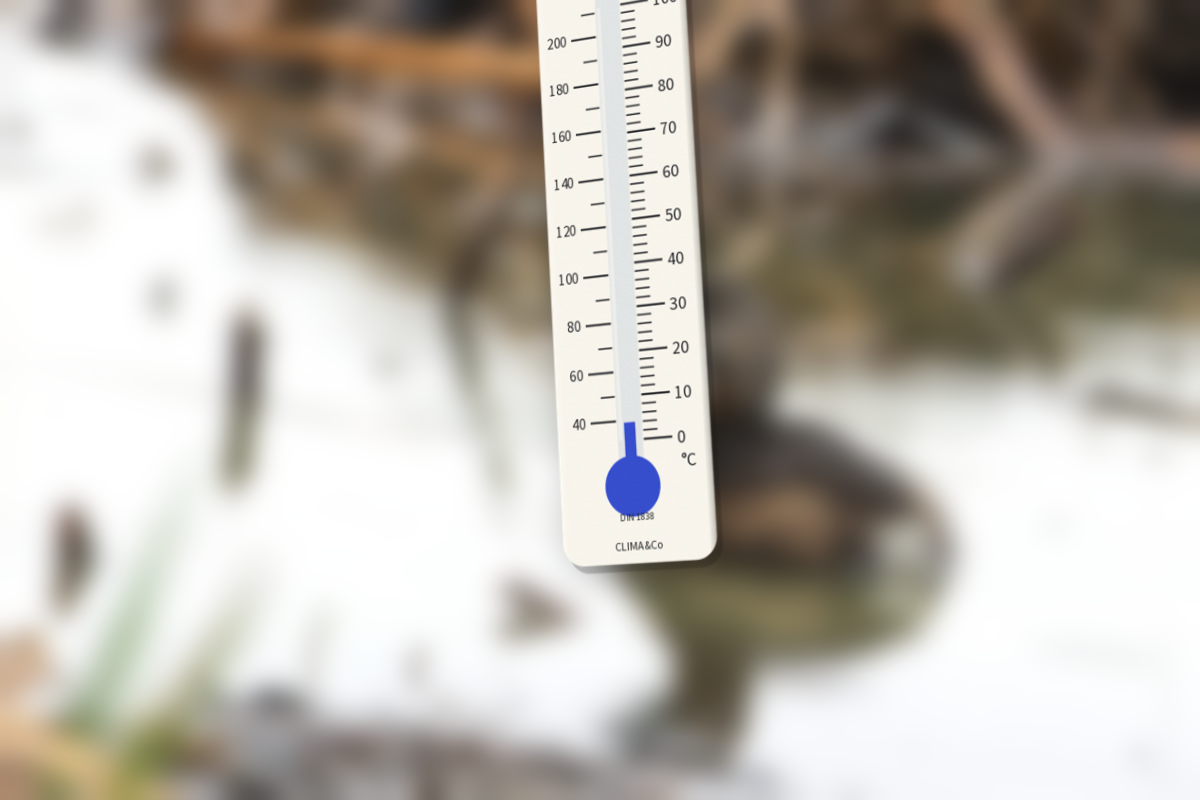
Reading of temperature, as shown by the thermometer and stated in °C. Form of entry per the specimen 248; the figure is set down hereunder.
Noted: 4
